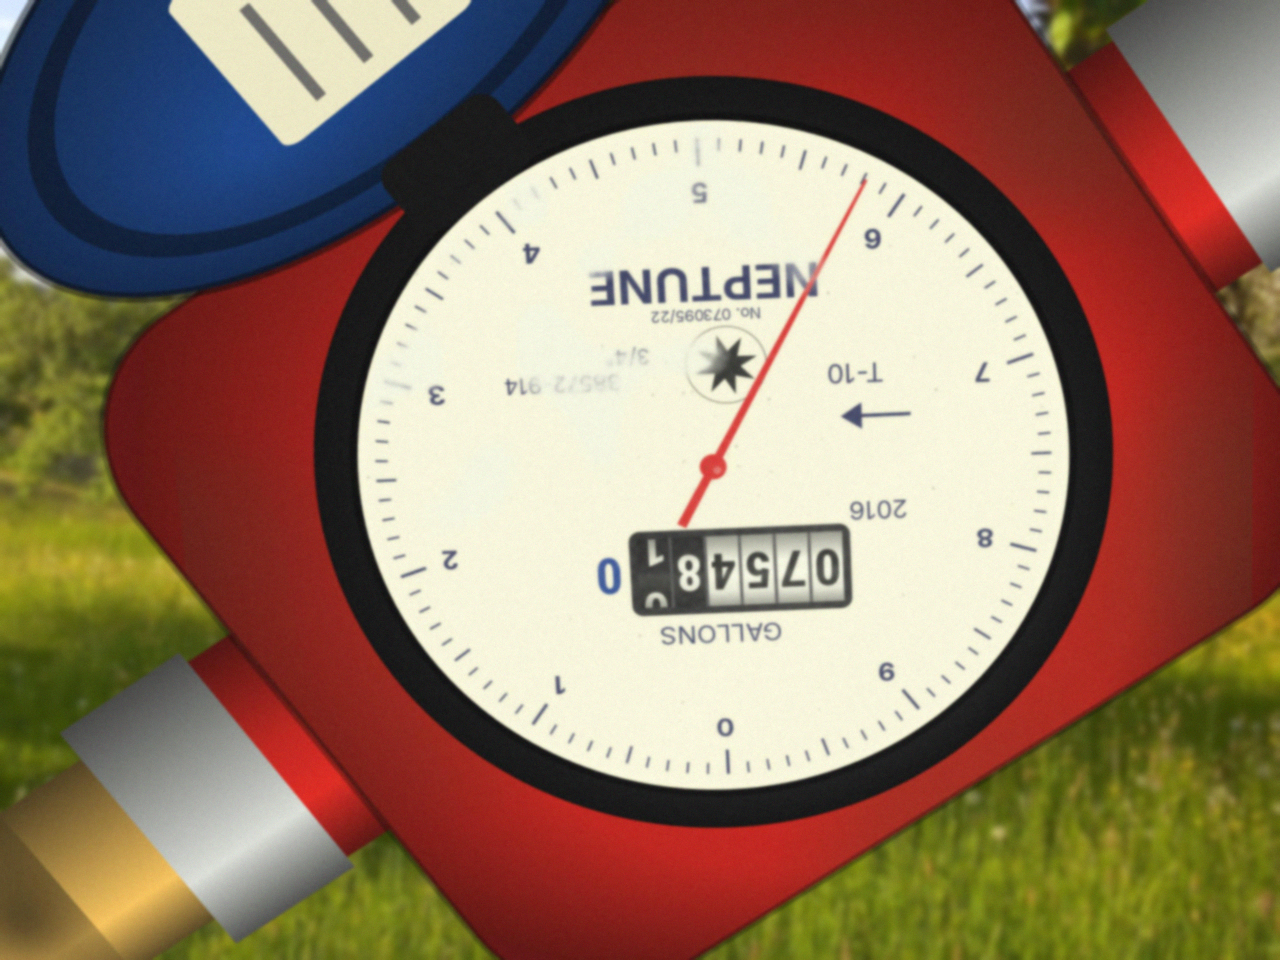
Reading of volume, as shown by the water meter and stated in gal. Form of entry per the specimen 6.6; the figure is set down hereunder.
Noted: 754805.8
